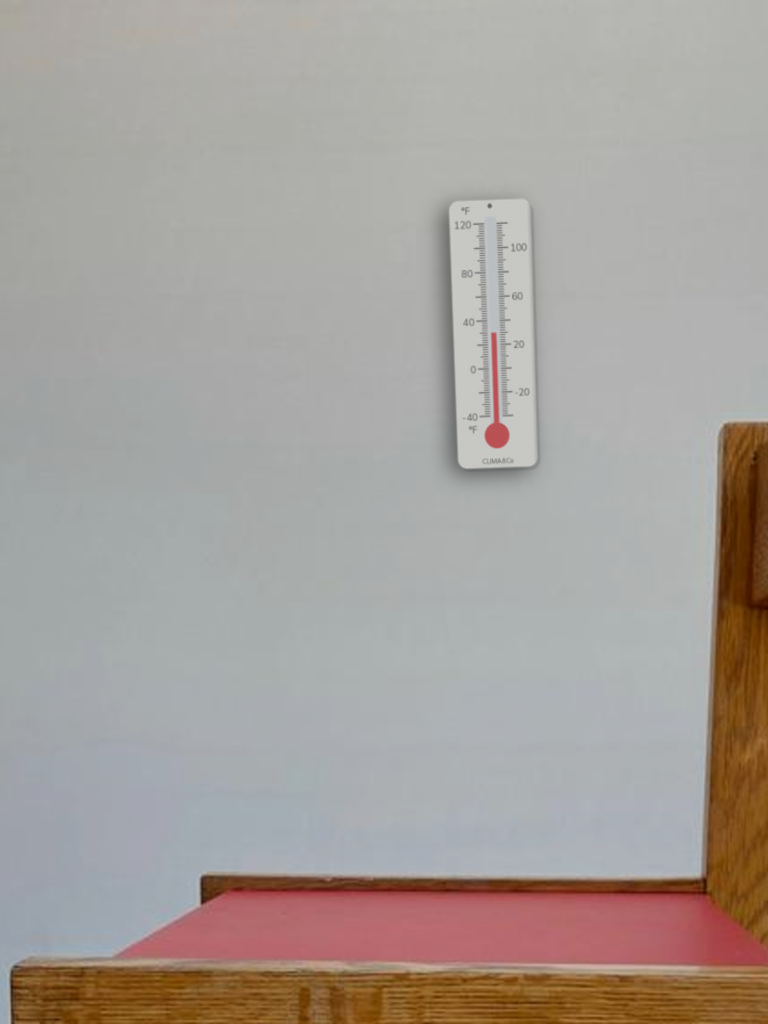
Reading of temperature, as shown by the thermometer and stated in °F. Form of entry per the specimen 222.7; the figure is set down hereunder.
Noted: 30
